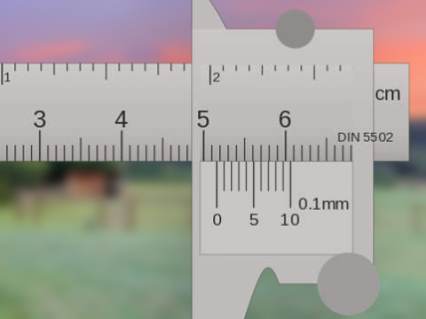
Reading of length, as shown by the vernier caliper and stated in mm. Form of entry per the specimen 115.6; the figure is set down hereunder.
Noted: 51.6
